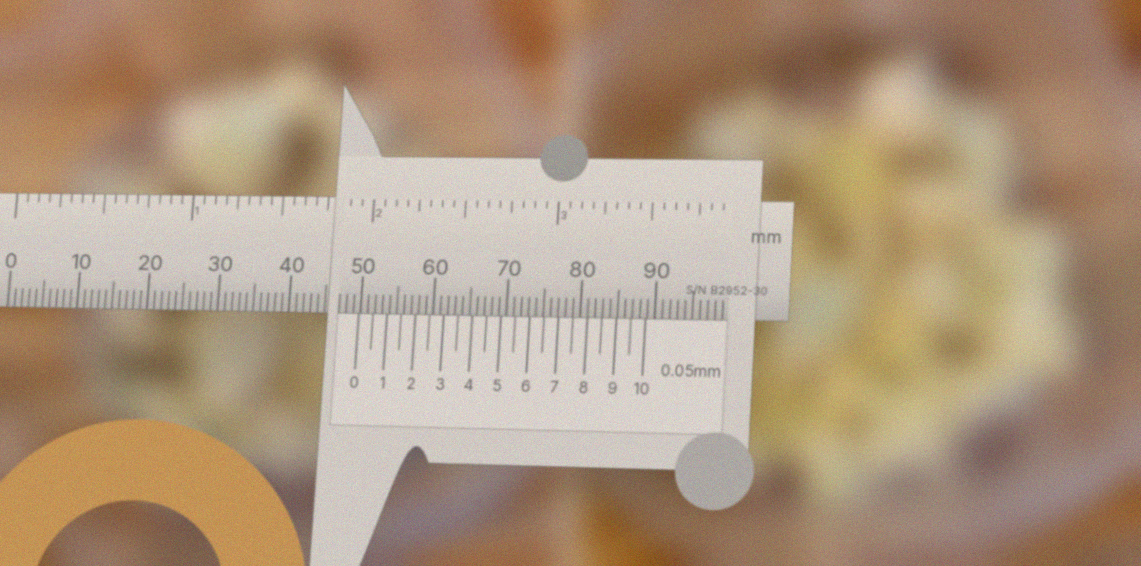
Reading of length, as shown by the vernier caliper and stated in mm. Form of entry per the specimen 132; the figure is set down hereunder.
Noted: 49.8
